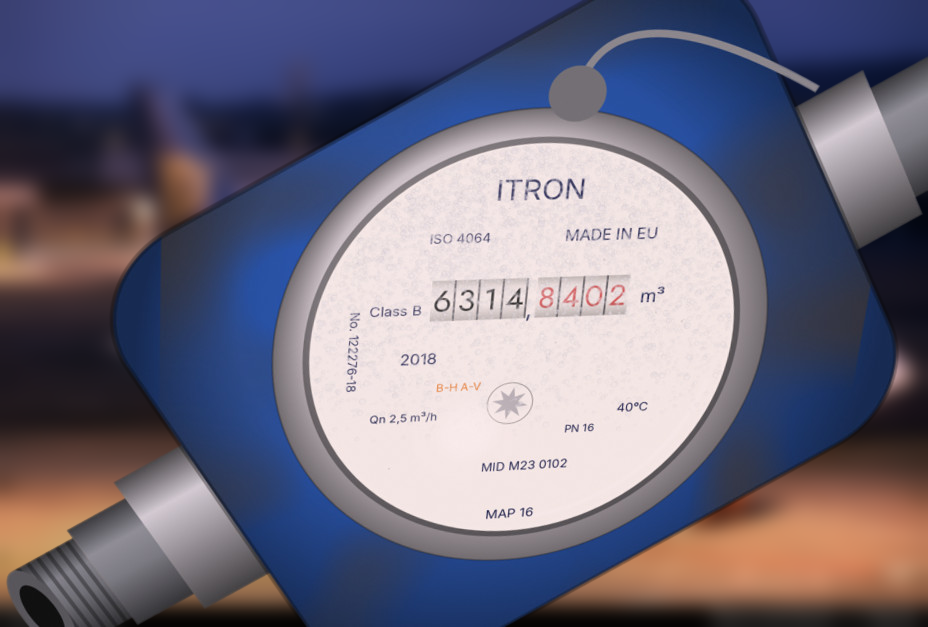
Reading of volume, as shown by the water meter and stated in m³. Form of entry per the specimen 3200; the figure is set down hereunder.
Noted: 6314.8402
